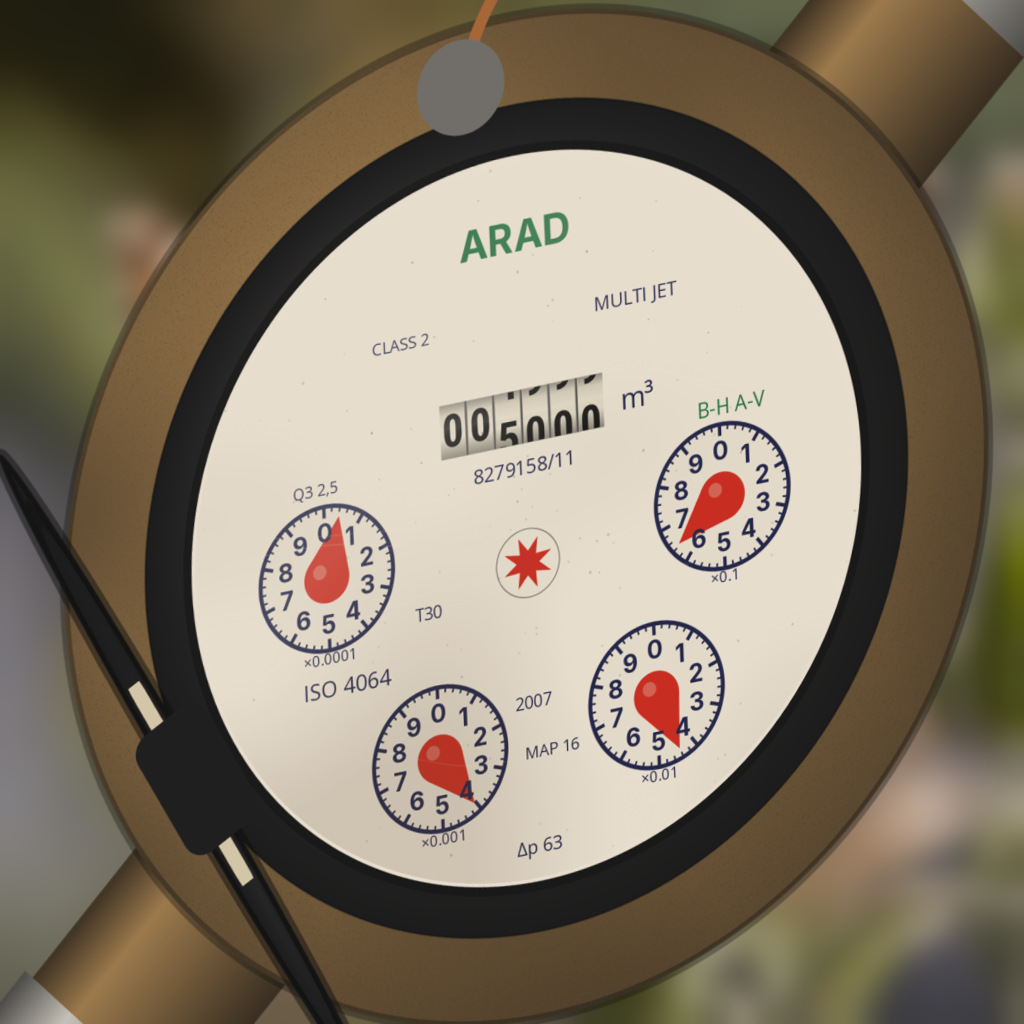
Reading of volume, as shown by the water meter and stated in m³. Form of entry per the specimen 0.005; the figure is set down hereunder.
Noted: 4999.6440
